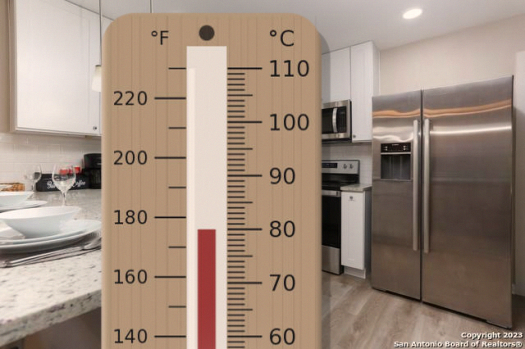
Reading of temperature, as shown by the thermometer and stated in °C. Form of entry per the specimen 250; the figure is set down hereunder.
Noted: 80
